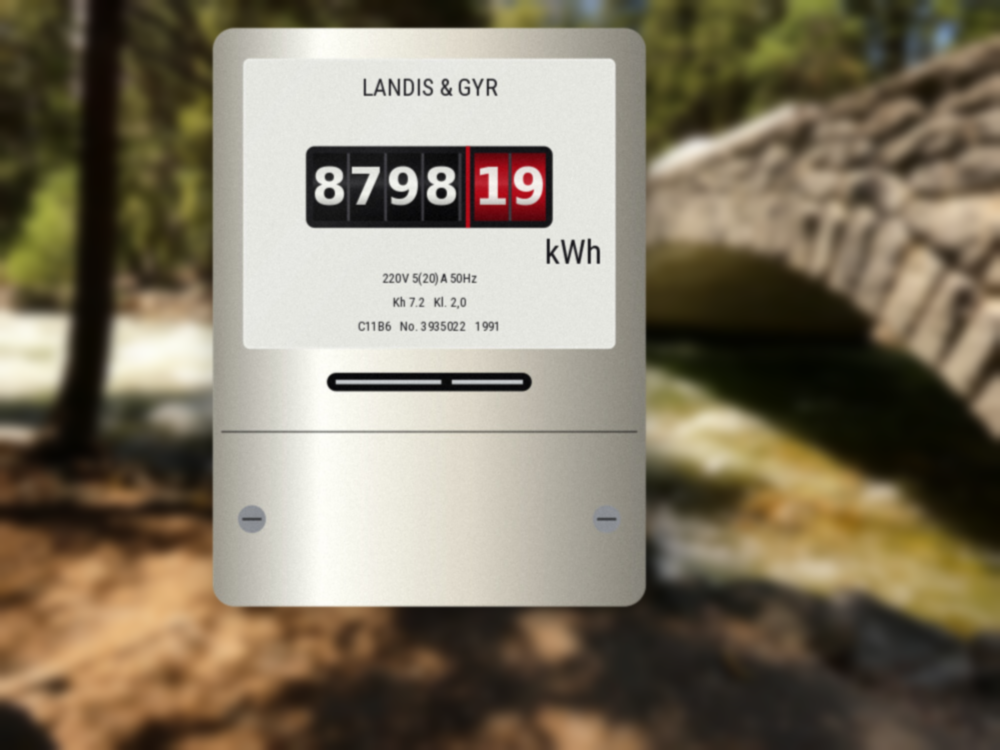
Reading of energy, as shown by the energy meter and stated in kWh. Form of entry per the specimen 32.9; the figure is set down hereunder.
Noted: 8798.19
